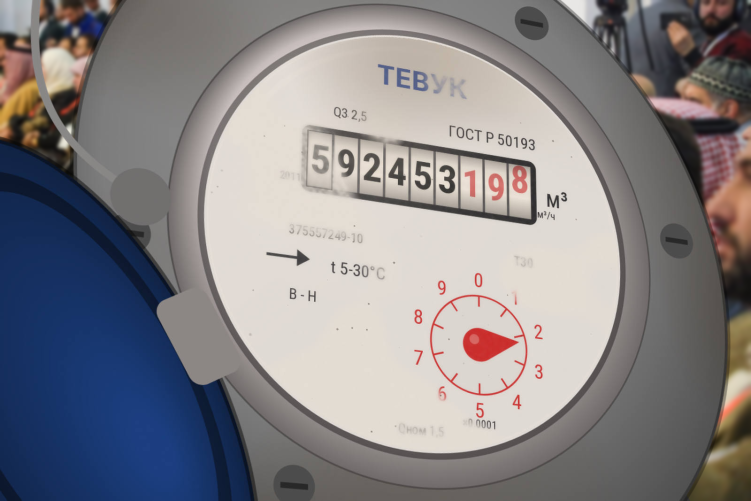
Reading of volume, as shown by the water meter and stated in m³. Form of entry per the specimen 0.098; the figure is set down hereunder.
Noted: 592453.1982
